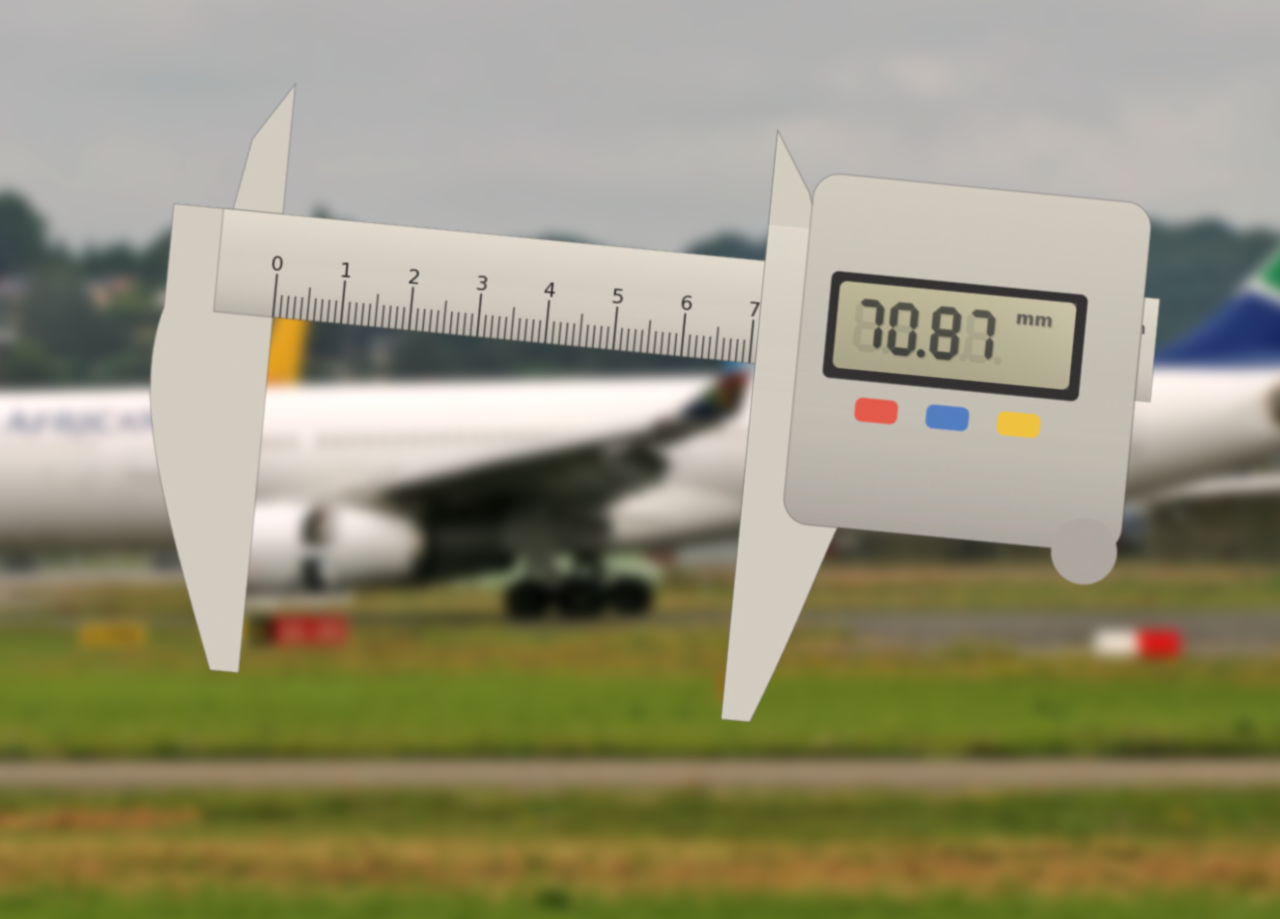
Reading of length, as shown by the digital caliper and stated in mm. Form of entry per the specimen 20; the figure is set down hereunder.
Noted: 70.87
